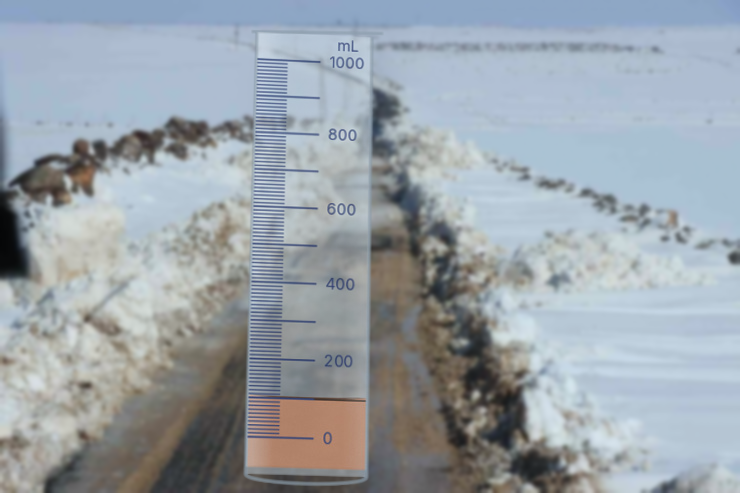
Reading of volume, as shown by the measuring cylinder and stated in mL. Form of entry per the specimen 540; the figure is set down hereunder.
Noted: 100
